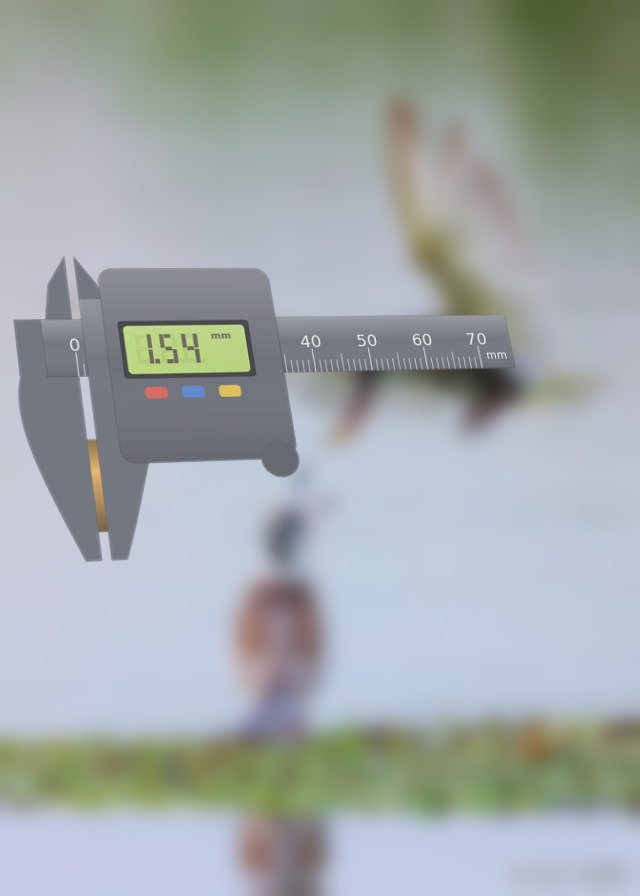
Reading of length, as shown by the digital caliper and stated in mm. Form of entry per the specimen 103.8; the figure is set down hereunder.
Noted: 1.54
